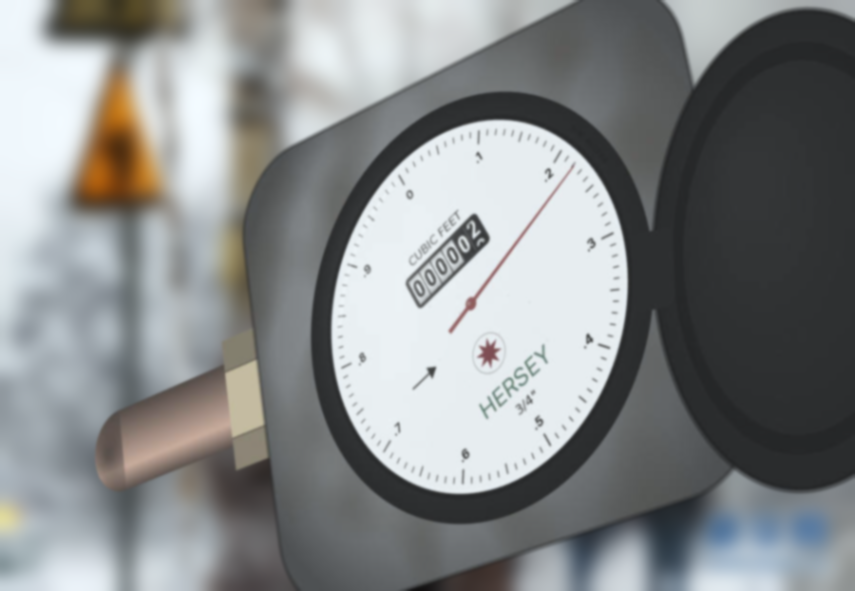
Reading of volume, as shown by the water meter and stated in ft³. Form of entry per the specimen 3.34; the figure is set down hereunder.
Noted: 2.22
